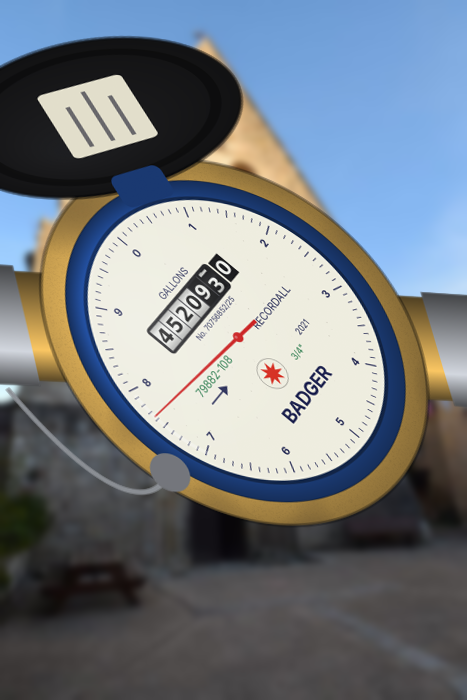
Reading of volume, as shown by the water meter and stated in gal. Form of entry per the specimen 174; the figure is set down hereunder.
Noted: 4520927.6
